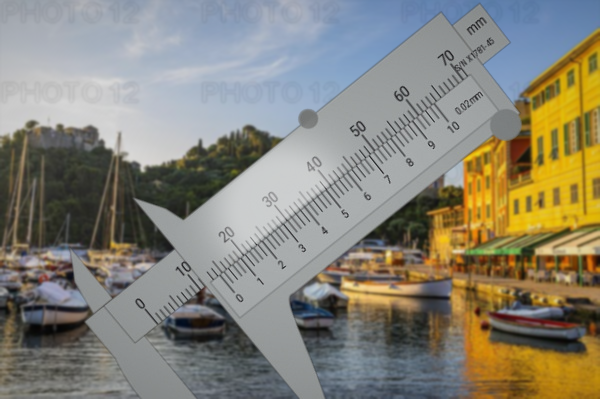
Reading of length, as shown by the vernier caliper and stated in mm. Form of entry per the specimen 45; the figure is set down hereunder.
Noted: 14.4
